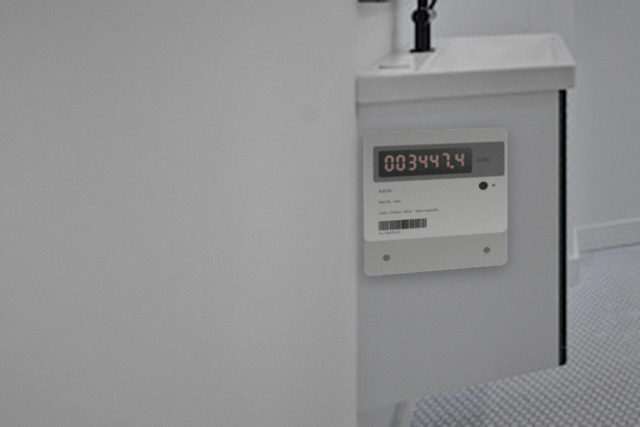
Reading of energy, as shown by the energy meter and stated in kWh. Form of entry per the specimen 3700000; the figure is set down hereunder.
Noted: 3447.4
